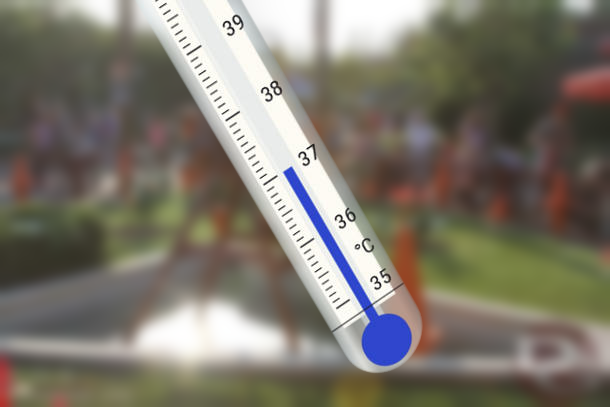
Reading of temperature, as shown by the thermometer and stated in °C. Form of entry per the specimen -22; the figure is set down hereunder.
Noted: 37
